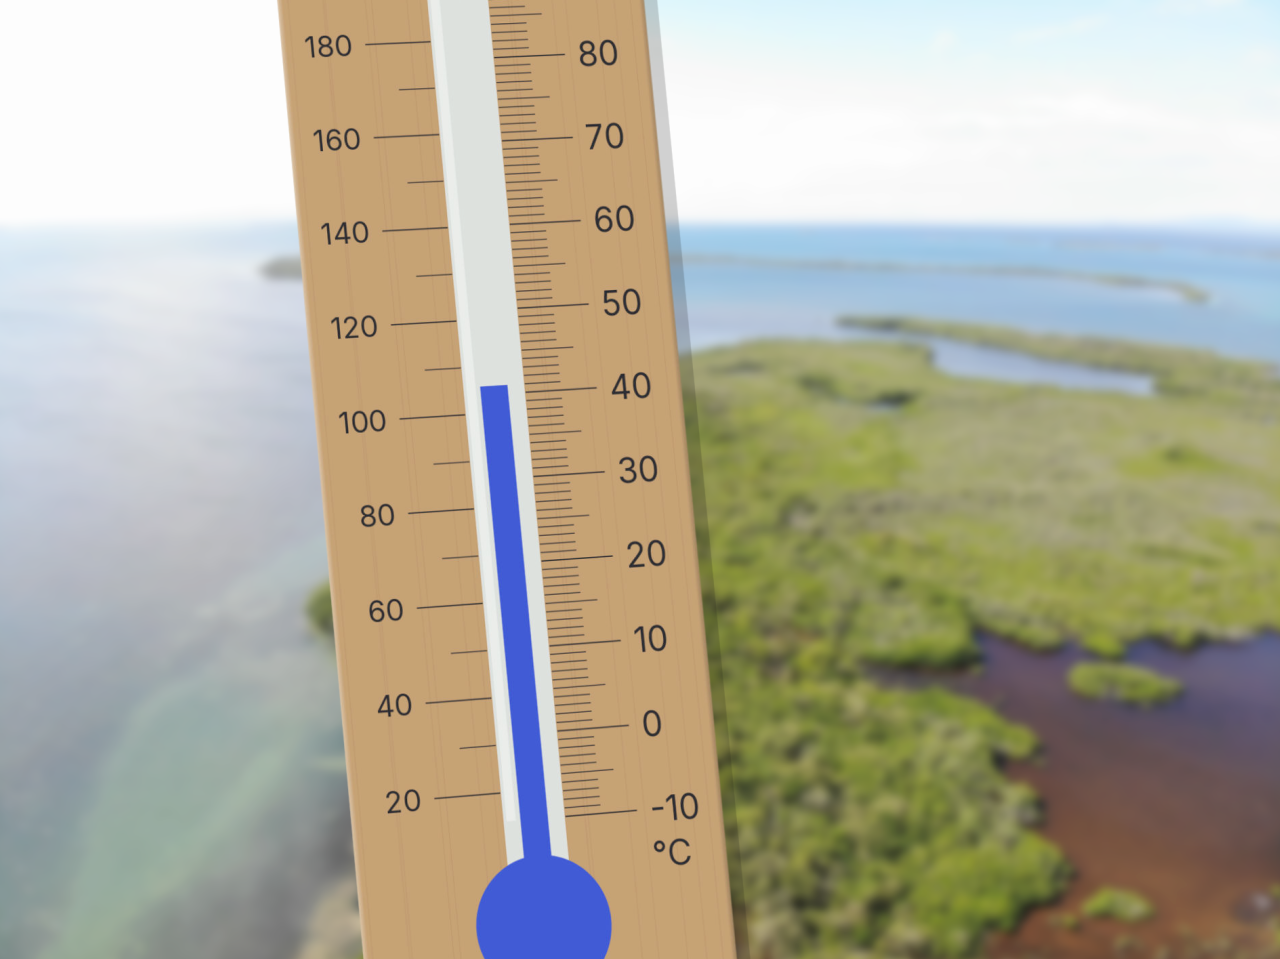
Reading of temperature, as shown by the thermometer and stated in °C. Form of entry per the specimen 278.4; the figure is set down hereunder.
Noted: 41
